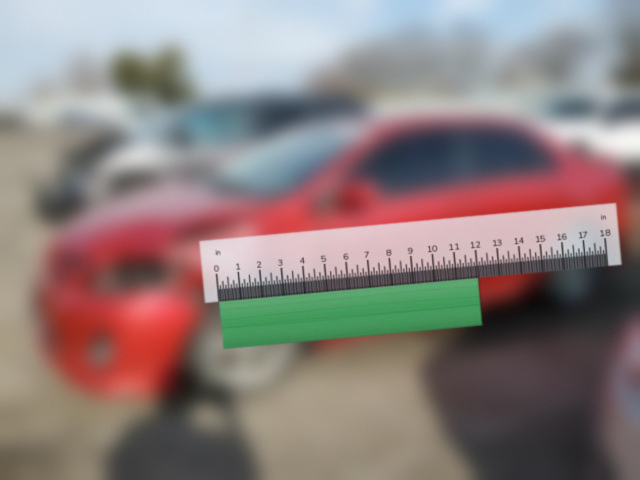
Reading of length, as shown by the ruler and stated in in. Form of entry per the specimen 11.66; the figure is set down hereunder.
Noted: 12
